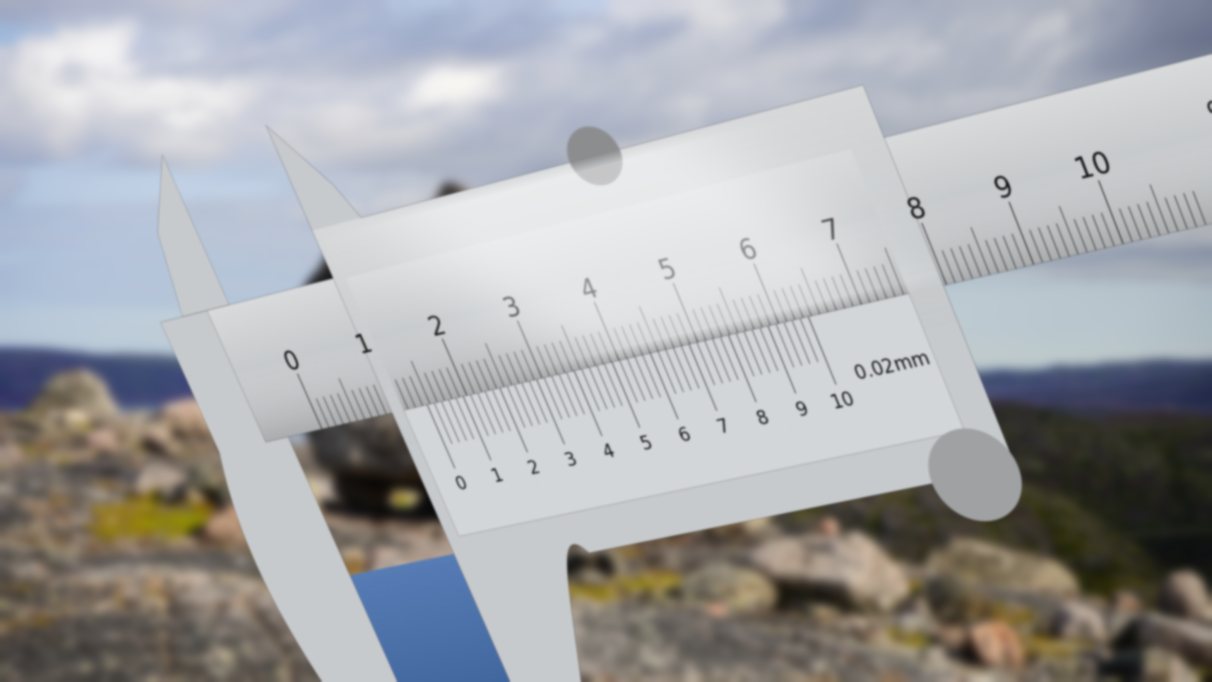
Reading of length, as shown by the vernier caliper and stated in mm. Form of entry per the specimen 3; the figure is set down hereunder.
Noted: 14.6
